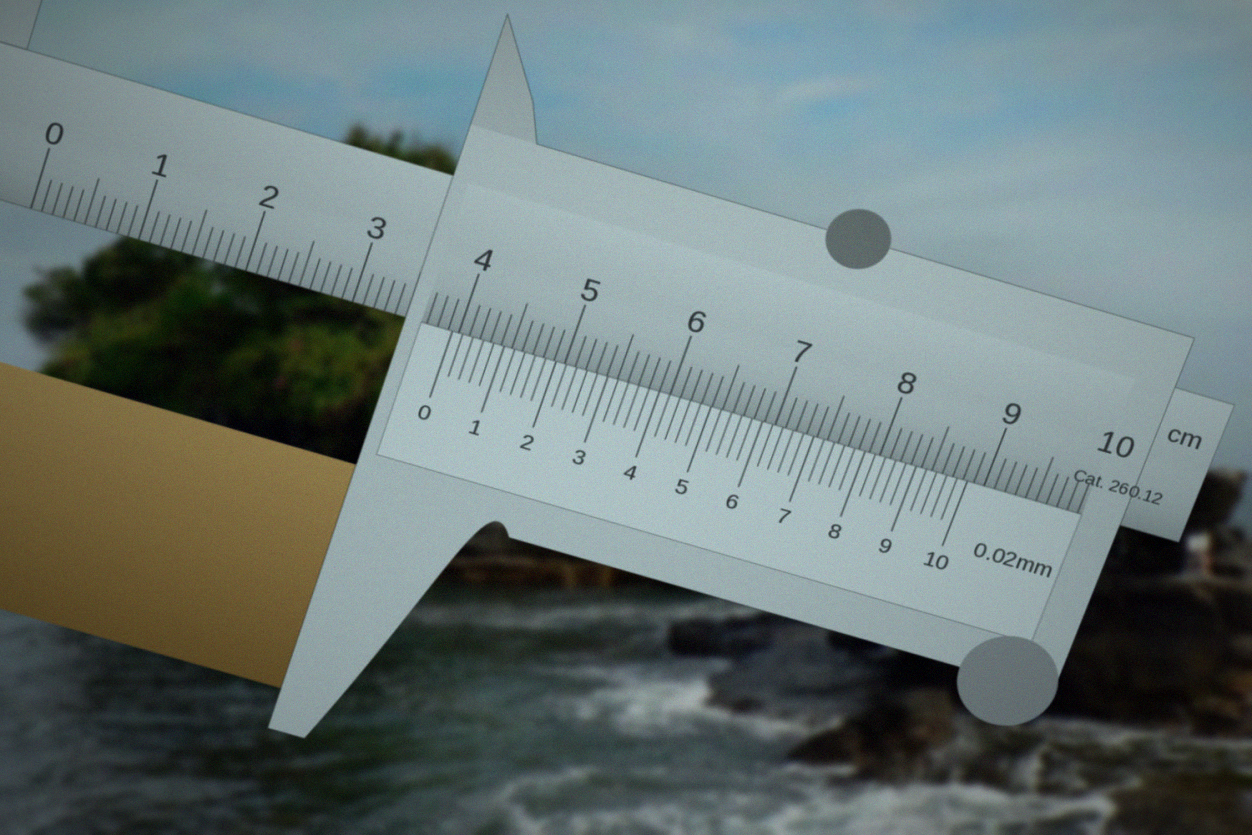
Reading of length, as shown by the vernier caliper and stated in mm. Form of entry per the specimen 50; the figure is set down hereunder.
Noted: 39.4
